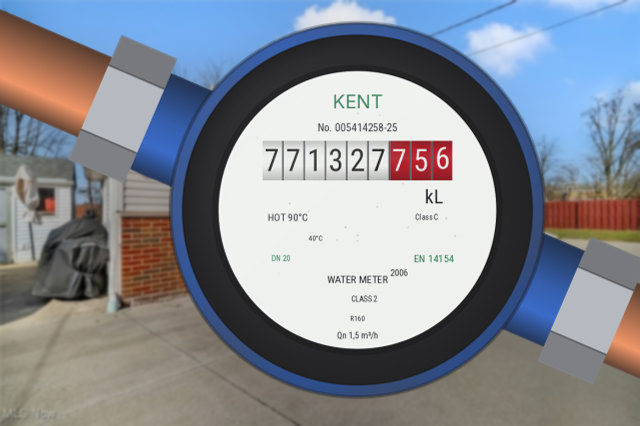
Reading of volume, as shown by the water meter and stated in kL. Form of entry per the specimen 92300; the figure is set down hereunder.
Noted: 771327.756
